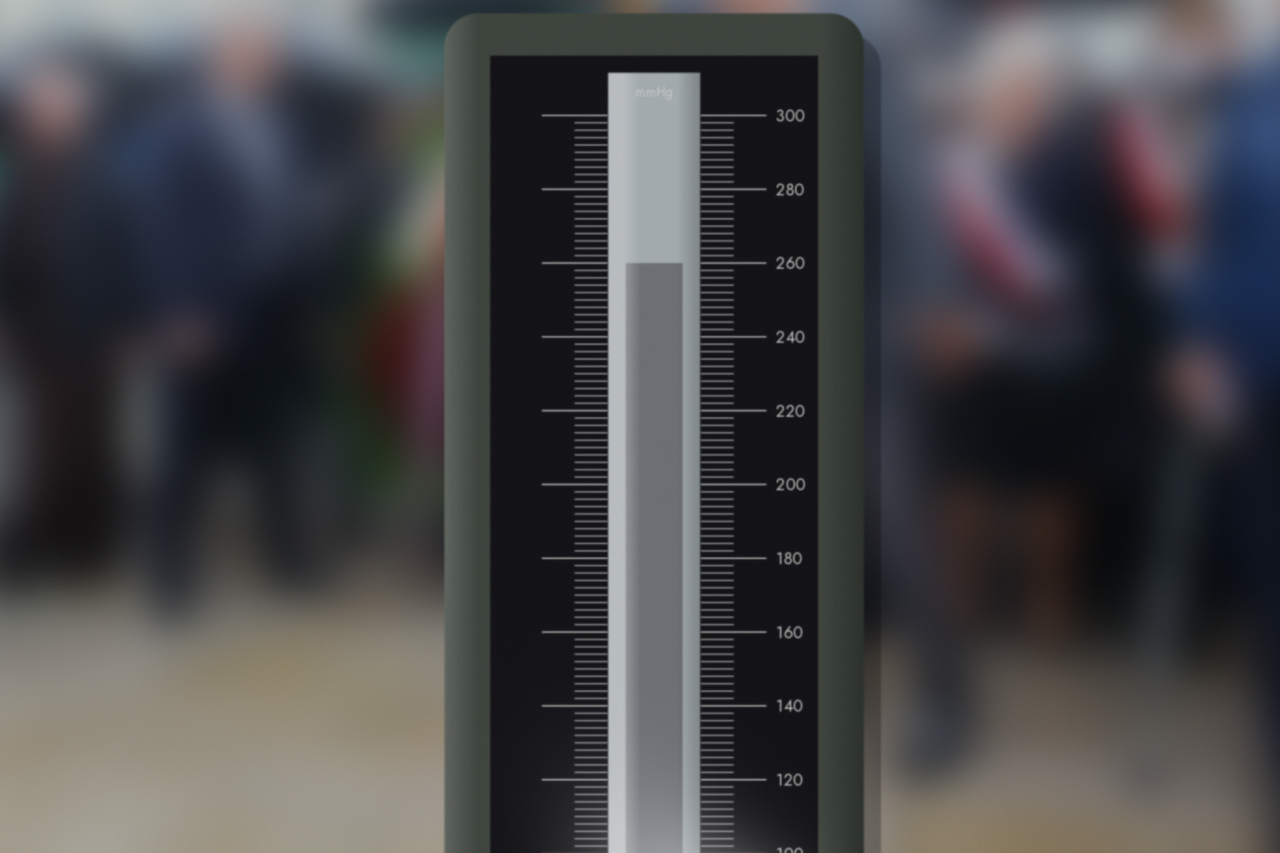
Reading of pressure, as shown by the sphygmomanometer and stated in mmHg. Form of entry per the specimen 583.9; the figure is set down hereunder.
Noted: 260
